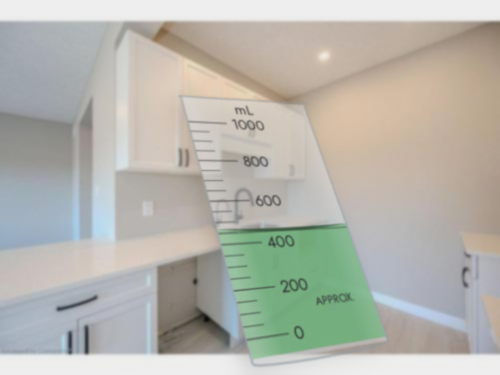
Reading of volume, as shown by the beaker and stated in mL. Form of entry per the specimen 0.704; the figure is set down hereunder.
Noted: 450
